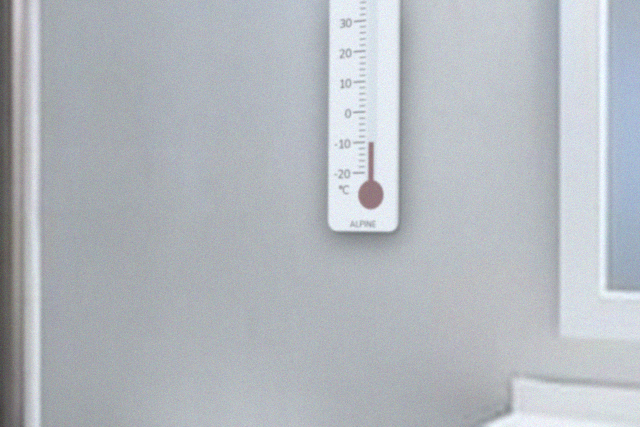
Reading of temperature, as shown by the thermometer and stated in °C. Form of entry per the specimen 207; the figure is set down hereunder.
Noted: -10
